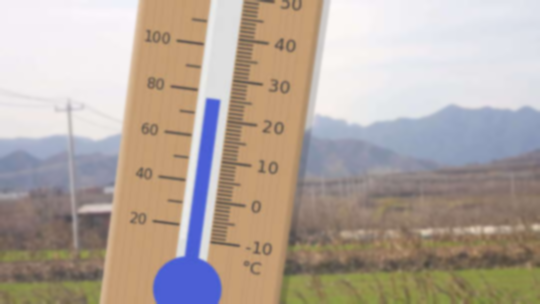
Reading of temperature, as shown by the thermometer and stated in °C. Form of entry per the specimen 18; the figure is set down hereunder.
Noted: 25
